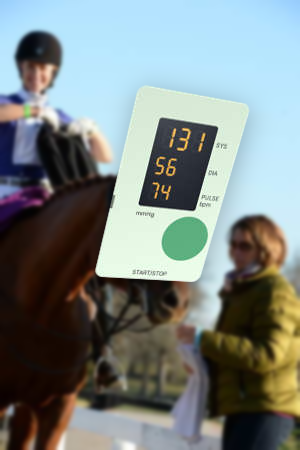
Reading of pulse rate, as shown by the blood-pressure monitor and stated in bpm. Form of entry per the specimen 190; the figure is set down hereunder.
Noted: 74
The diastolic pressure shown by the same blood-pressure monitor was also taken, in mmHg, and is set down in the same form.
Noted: 56
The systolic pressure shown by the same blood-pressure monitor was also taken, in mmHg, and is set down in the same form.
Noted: 131
